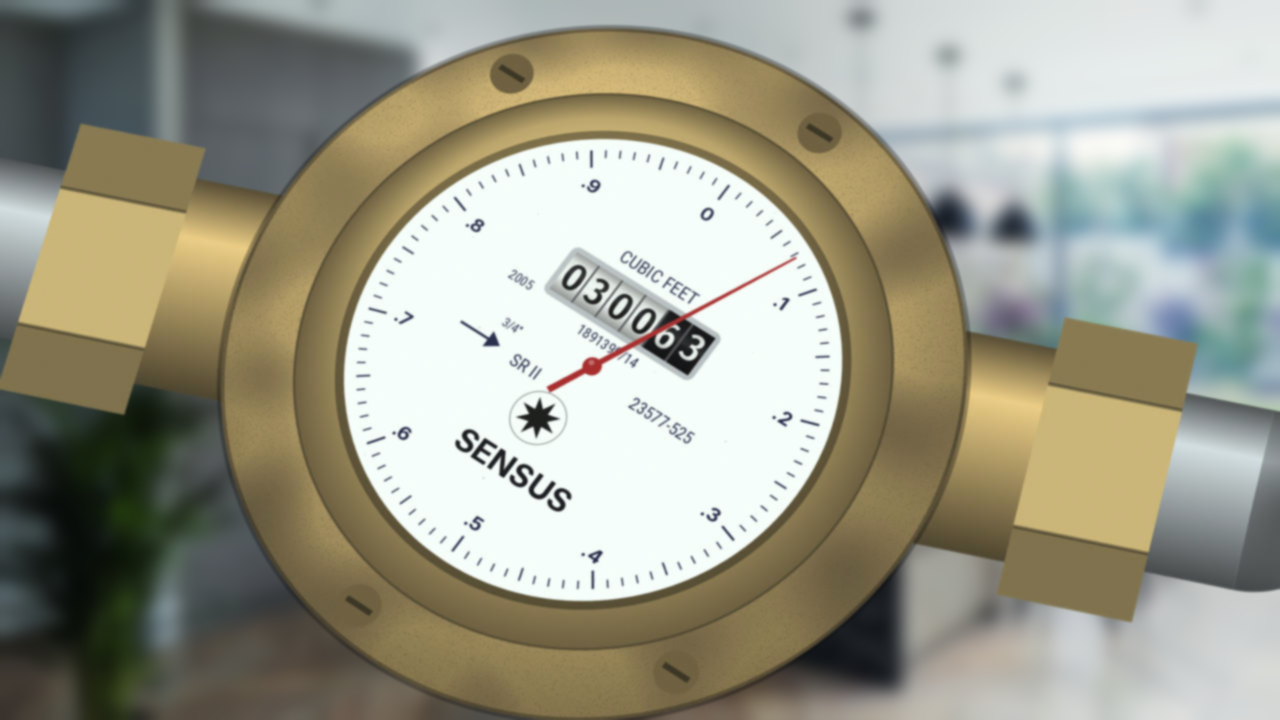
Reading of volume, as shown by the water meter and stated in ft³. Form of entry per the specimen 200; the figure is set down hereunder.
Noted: 30063.07
